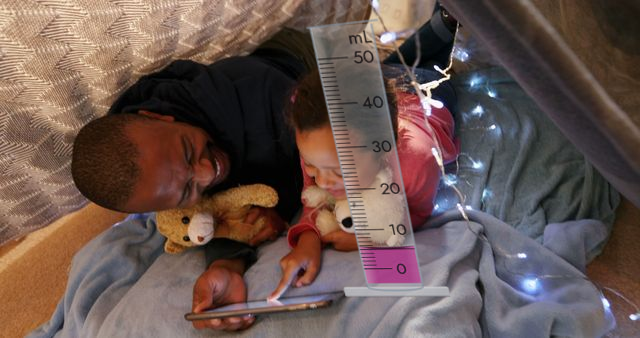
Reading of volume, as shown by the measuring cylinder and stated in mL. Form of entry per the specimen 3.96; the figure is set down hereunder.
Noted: 5
